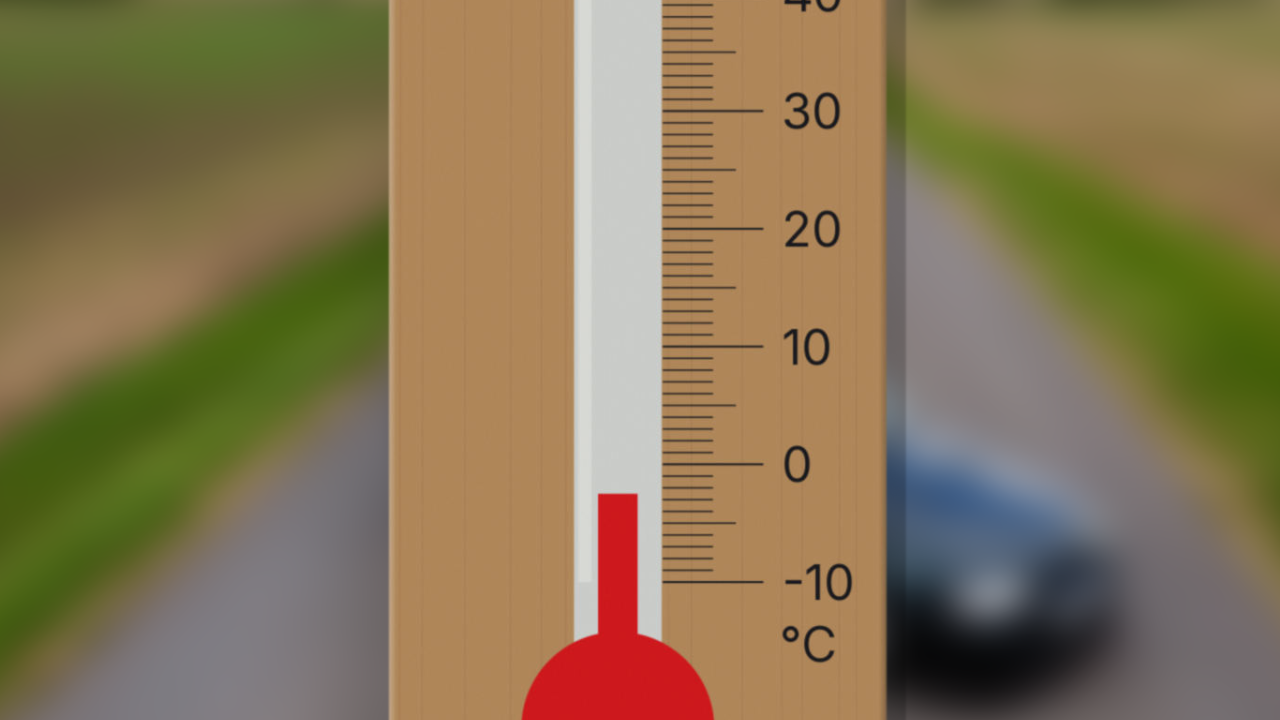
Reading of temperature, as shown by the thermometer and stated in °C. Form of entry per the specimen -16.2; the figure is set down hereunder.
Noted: -2.5
